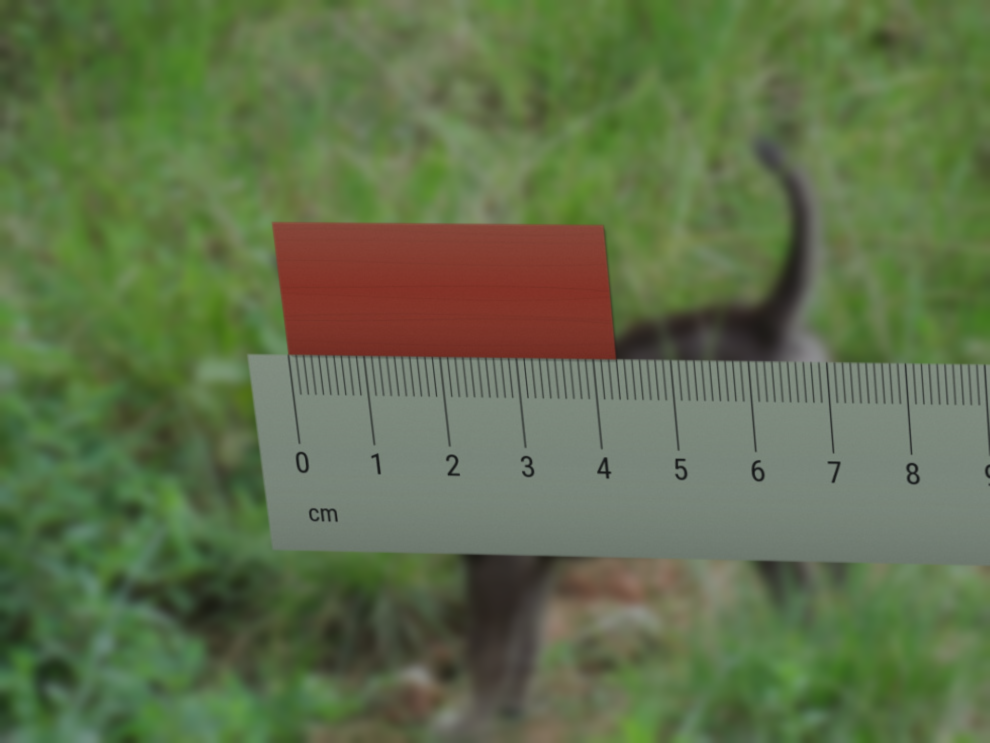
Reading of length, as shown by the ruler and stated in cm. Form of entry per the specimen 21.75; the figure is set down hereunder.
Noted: 4.3
